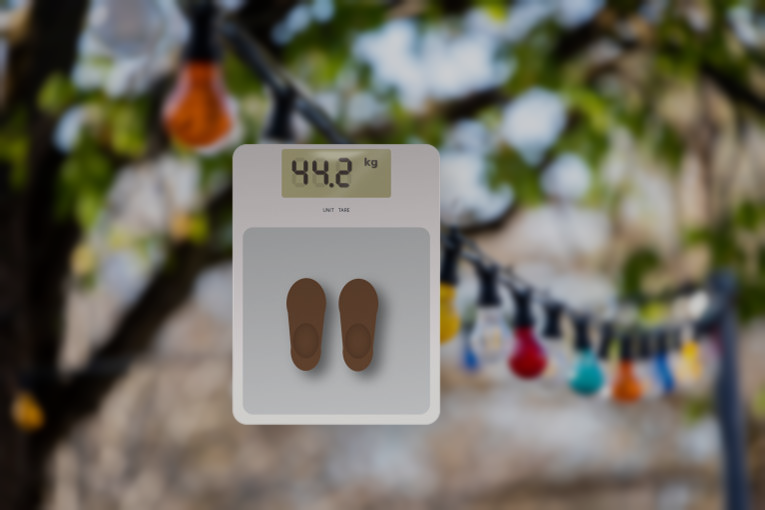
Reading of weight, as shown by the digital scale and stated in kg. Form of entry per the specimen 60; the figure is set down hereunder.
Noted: 44.2
